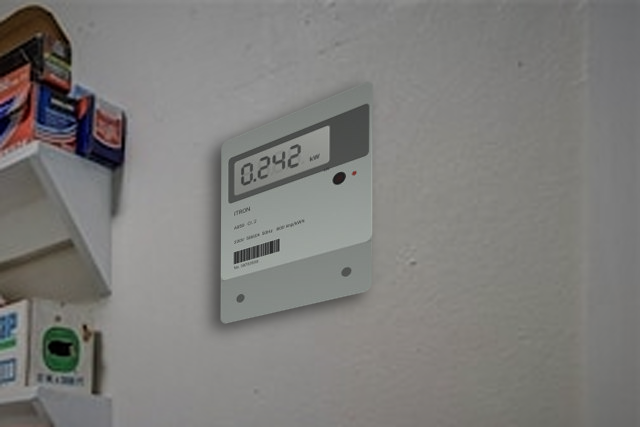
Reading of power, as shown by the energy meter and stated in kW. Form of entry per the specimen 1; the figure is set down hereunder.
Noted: 0.242
